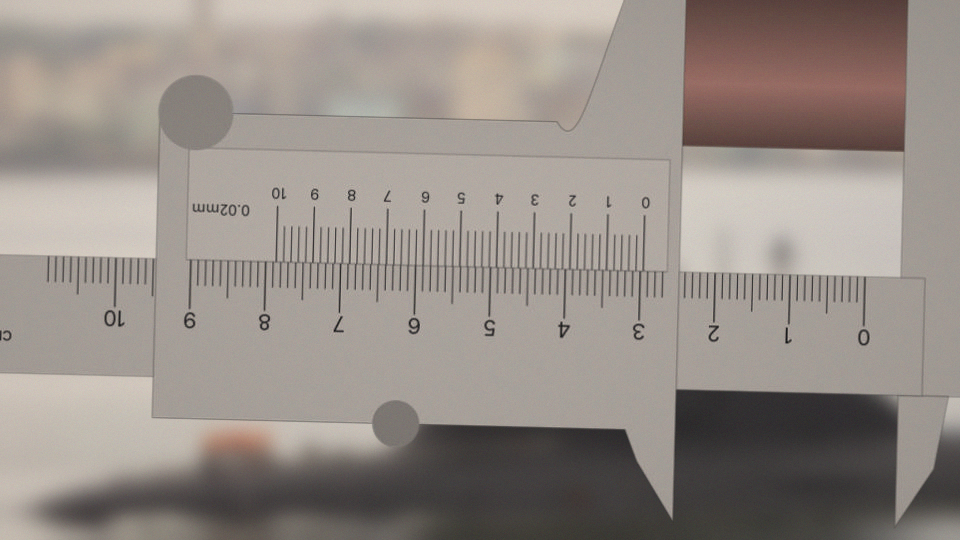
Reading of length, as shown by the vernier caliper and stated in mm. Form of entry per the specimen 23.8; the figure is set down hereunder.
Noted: 29.6
